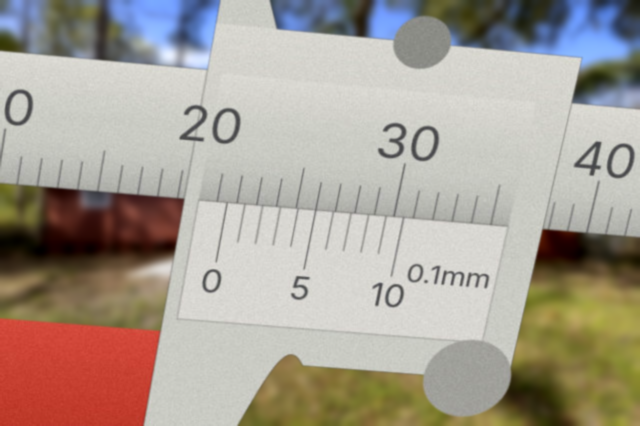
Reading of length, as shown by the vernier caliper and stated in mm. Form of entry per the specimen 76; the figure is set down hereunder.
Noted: 21.5
